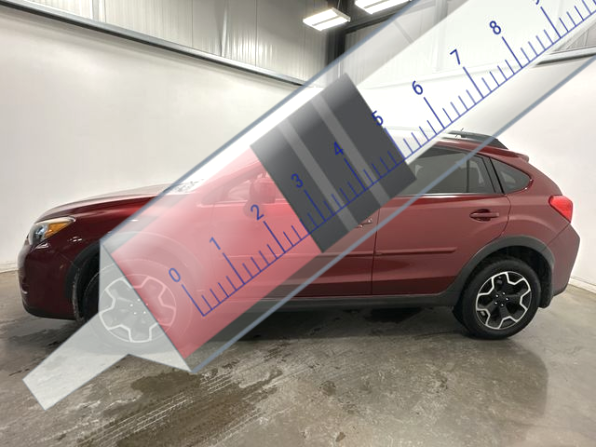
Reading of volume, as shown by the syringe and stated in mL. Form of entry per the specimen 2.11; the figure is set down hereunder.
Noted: 2.6
